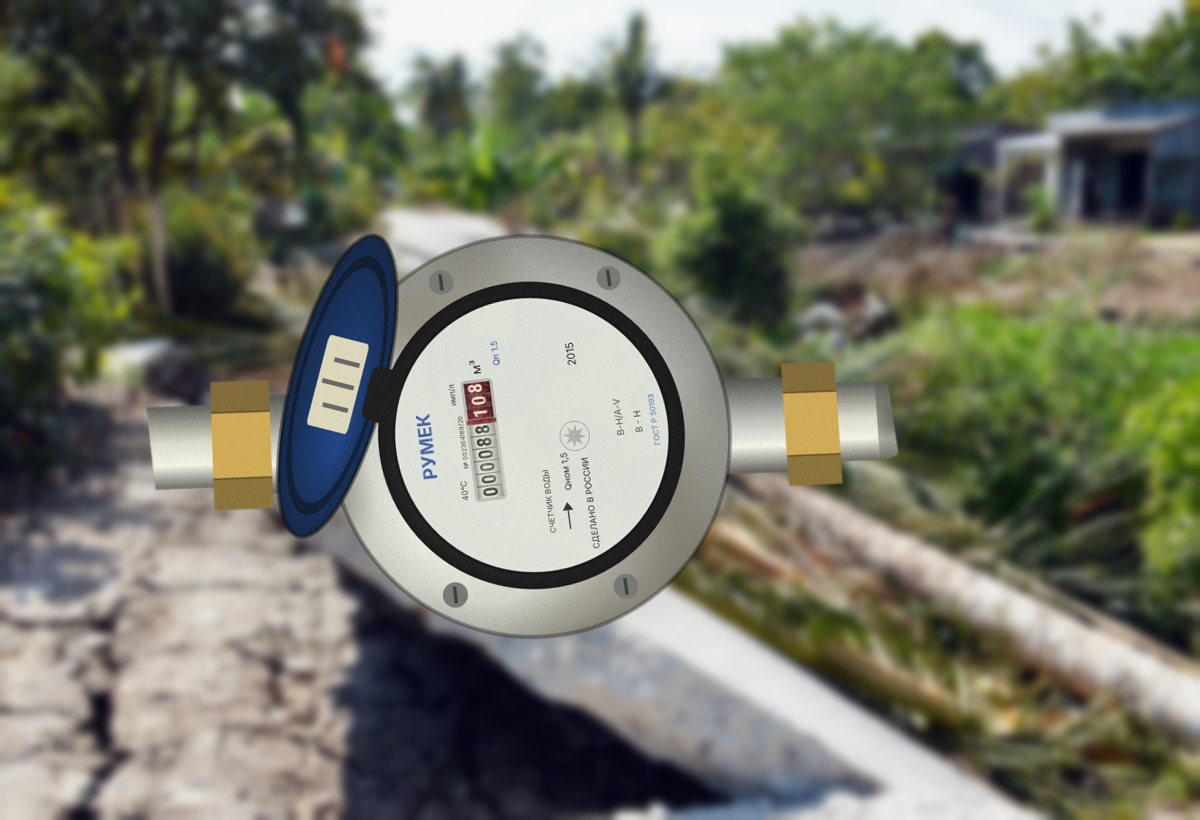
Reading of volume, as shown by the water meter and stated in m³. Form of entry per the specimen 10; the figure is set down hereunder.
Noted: 88.108
